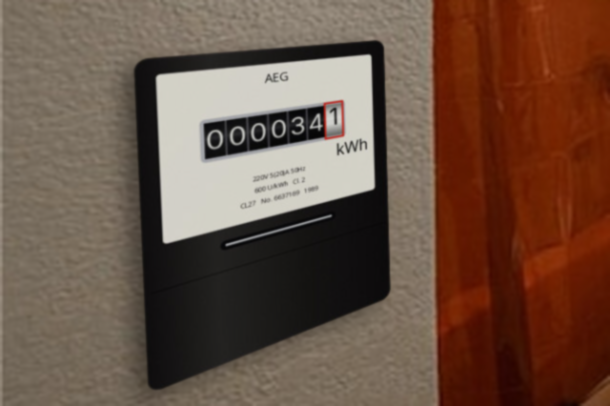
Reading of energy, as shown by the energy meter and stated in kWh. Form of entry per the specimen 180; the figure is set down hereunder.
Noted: 34.1
